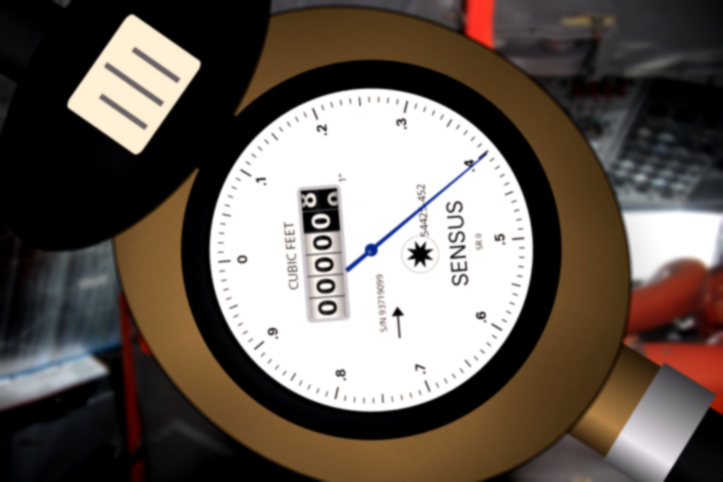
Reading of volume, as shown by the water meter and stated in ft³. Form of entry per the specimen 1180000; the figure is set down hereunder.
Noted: 8.40
